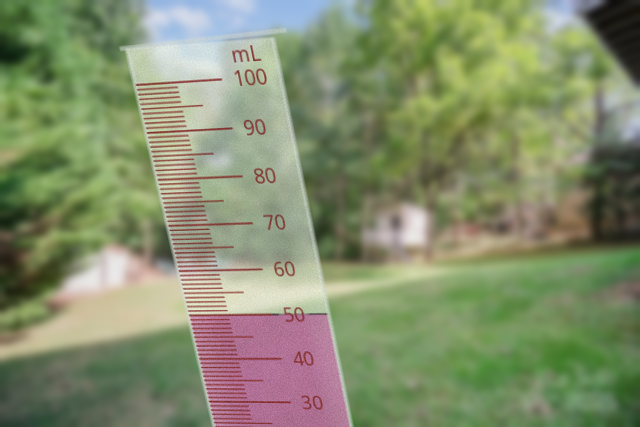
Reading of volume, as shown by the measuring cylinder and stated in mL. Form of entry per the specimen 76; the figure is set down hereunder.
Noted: 50
